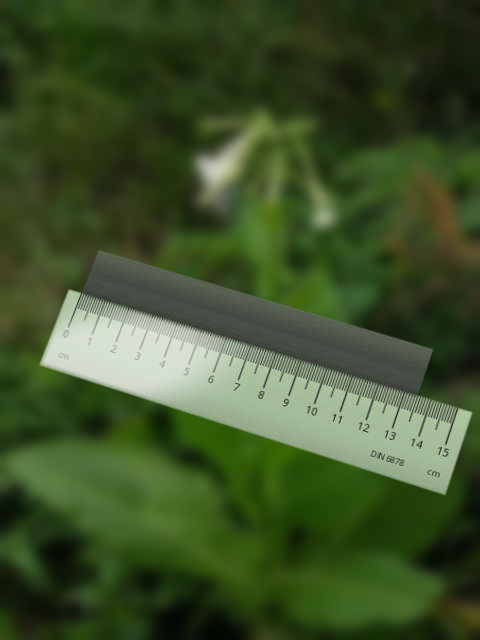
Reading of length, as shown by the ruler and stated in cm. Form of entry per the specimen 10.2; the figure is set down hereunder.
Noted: 13.5
